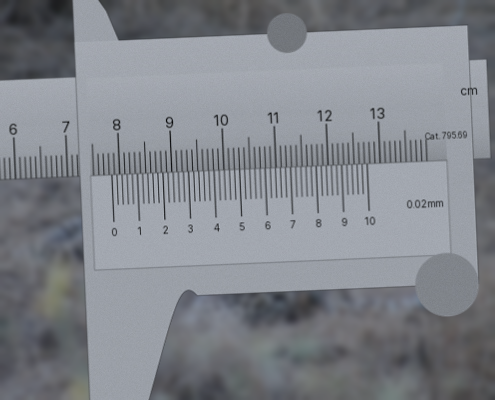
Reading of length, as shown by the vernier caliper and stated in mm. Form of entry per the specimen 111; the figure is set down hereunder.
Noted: 78.5
